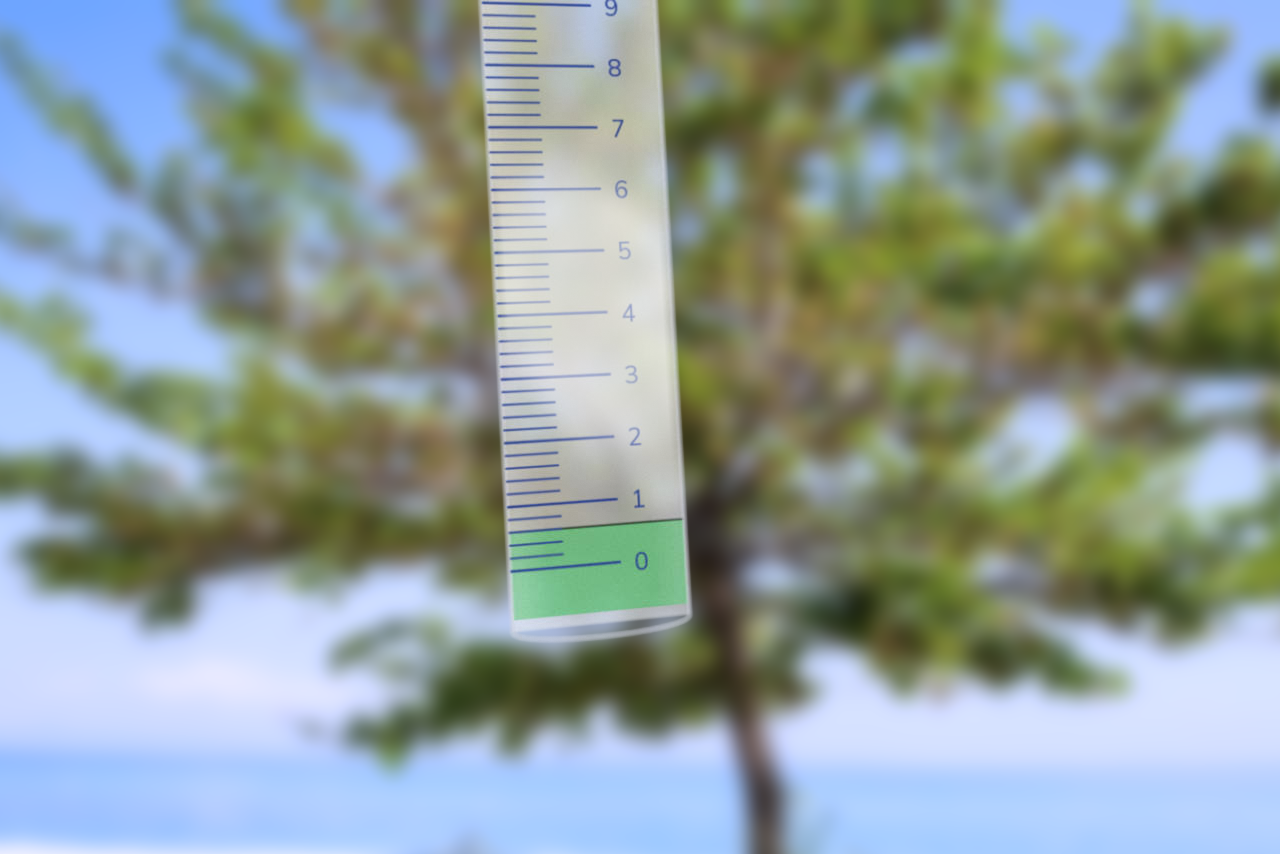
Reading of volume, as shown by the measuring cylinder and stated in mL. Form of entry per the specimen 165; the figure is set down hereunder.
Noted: 0.6
